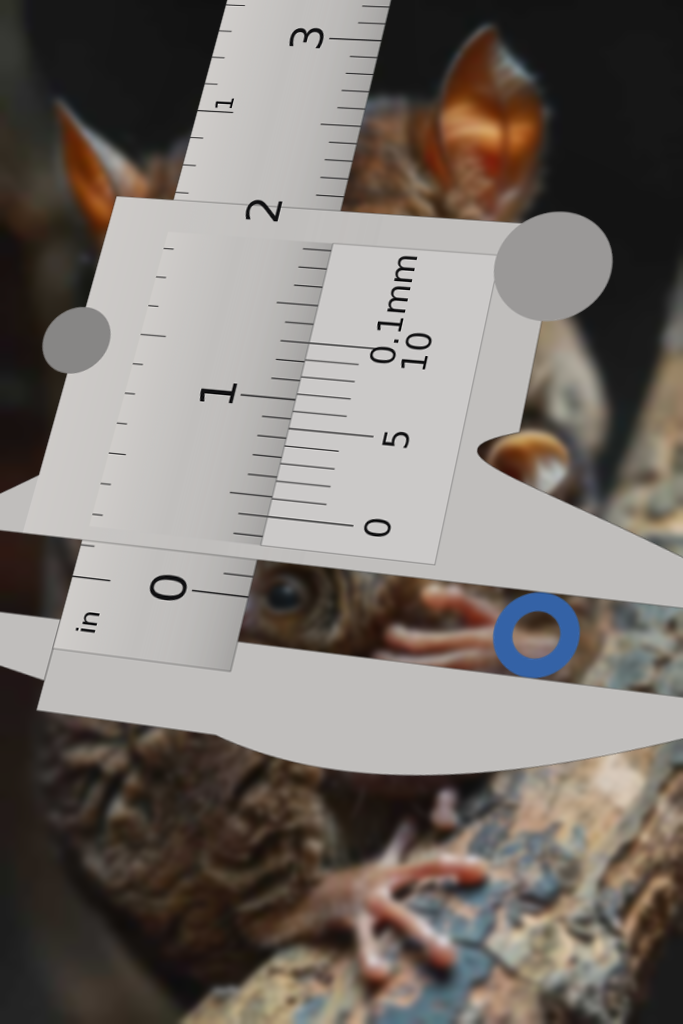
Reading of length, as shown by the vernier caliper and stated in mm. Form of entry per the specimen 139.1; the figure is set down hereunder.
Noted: 4.0
